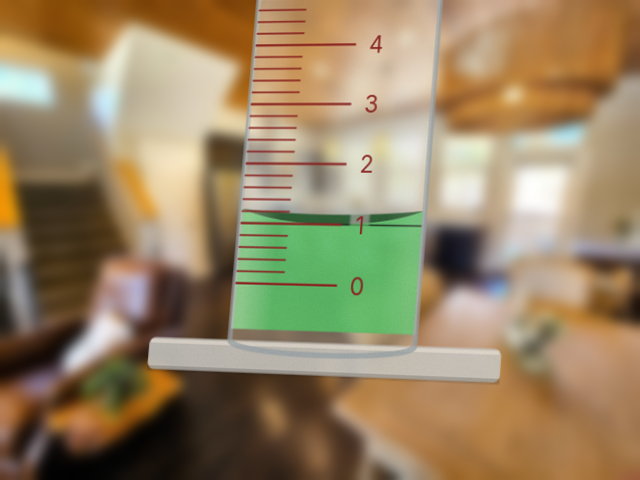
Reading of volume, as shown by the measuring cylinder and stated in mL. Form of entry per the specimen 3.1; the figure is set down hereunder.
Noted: 1
